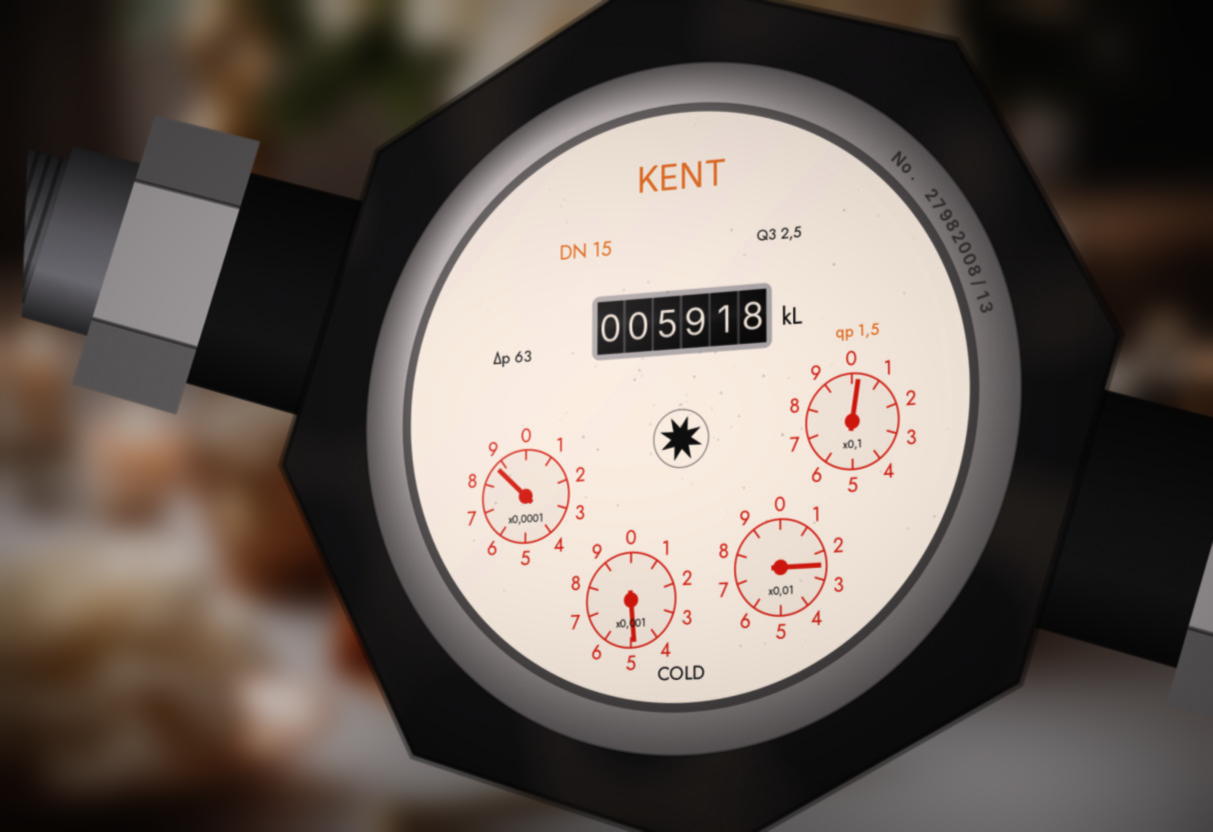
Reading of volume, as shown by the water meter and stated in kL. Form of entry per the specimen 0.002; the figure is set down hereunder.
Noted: 5918.0248
